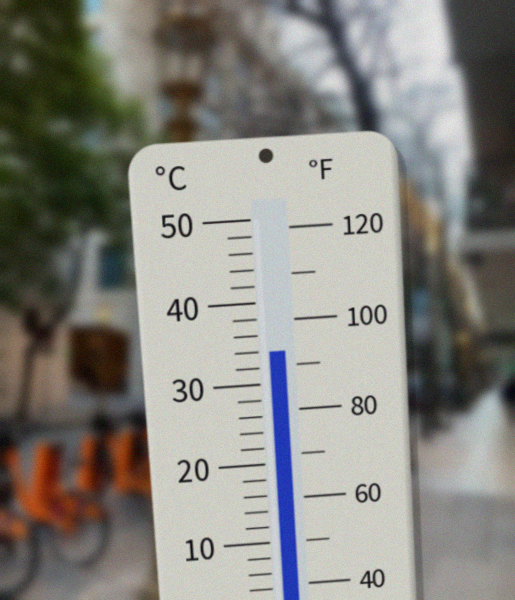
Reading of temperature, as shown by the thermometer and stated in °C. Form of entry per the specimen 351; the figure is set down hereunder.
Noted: 34
